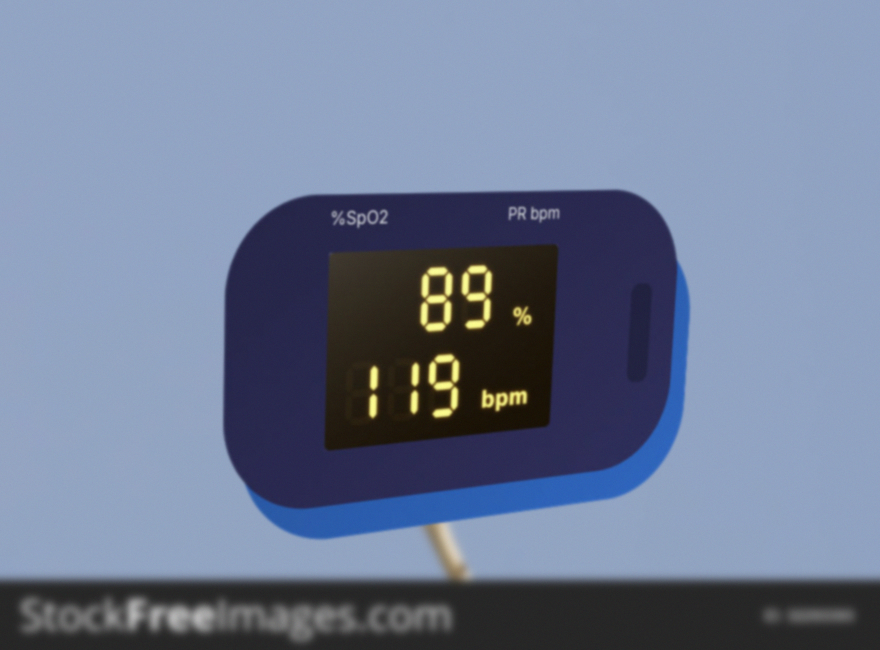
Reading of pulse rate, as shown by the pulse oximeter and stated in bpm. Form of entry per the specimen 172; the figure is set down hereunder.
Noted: 119
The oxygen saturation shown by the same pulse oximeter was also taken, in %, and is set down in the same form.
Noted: 89
